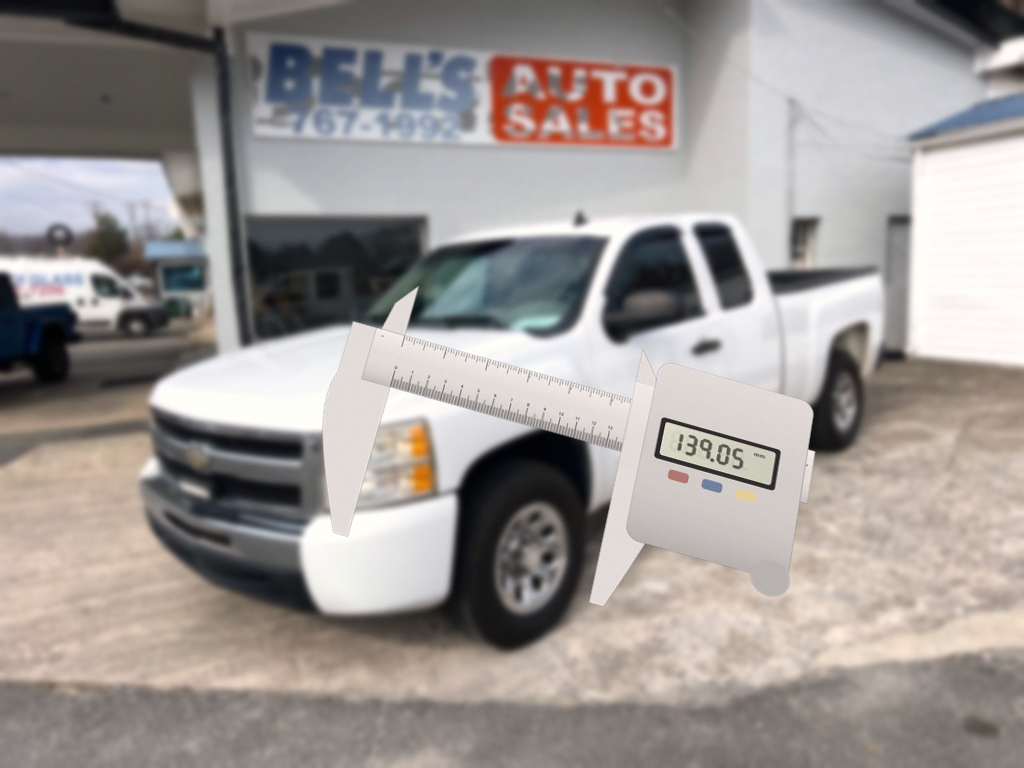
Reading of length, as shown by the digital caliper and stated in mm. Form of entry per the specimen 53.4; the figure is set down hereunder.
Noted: 139.05
